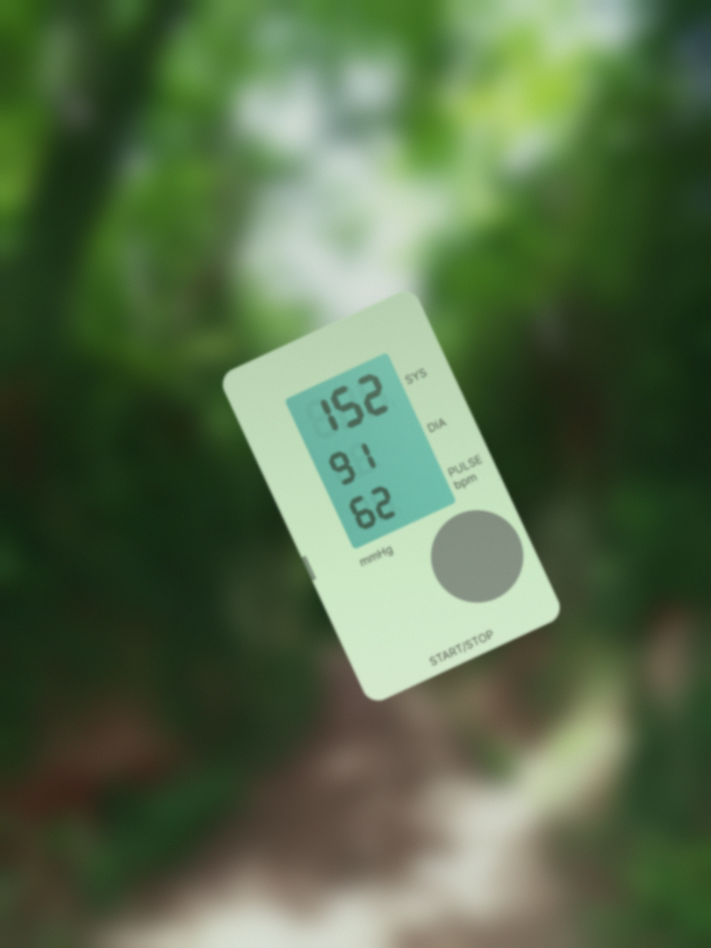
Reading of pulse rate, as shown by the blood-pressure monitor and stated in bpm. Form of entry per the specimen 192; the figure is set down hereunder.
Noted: 62
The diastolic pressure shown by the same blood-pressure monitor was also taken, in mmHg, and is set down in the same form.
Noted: 91
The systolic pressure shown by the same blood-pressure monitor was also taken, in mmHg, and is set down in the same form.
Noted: 152
